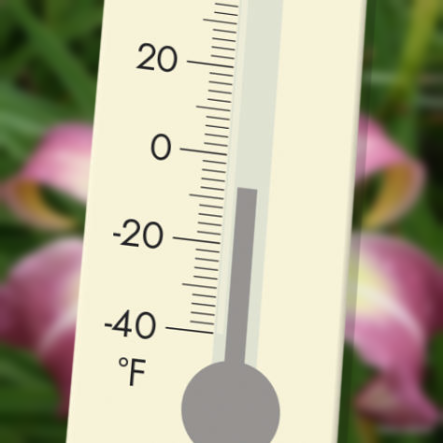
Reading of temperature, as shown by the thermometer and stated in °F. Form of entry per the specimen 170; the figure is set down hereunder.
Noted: -7
